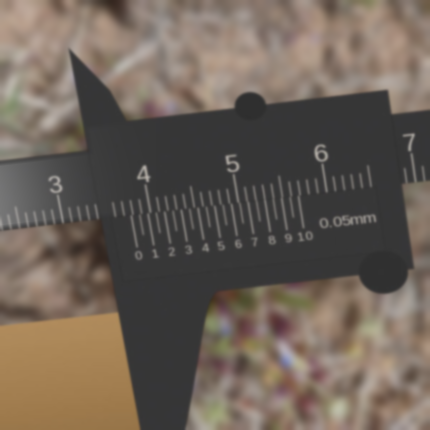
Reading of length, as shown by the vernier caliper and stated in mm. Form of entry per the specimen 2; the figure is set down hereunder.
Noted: 37.8
